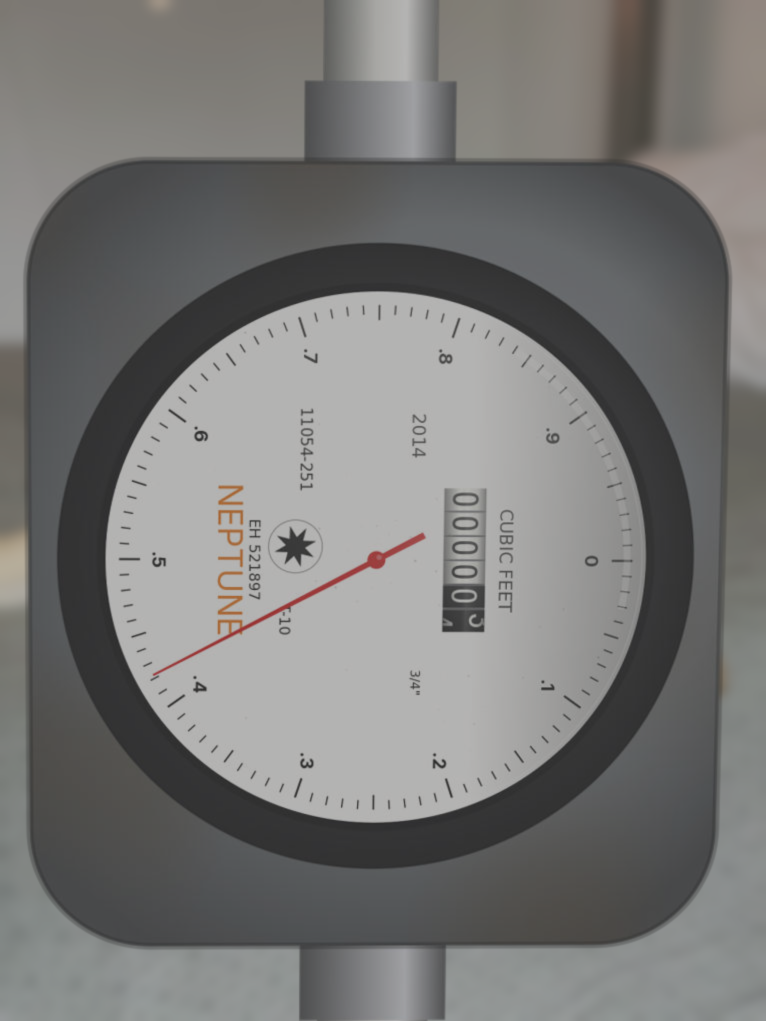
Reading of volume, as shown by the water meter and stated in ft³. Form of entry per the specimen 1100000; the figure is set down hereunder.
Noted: 3.42
